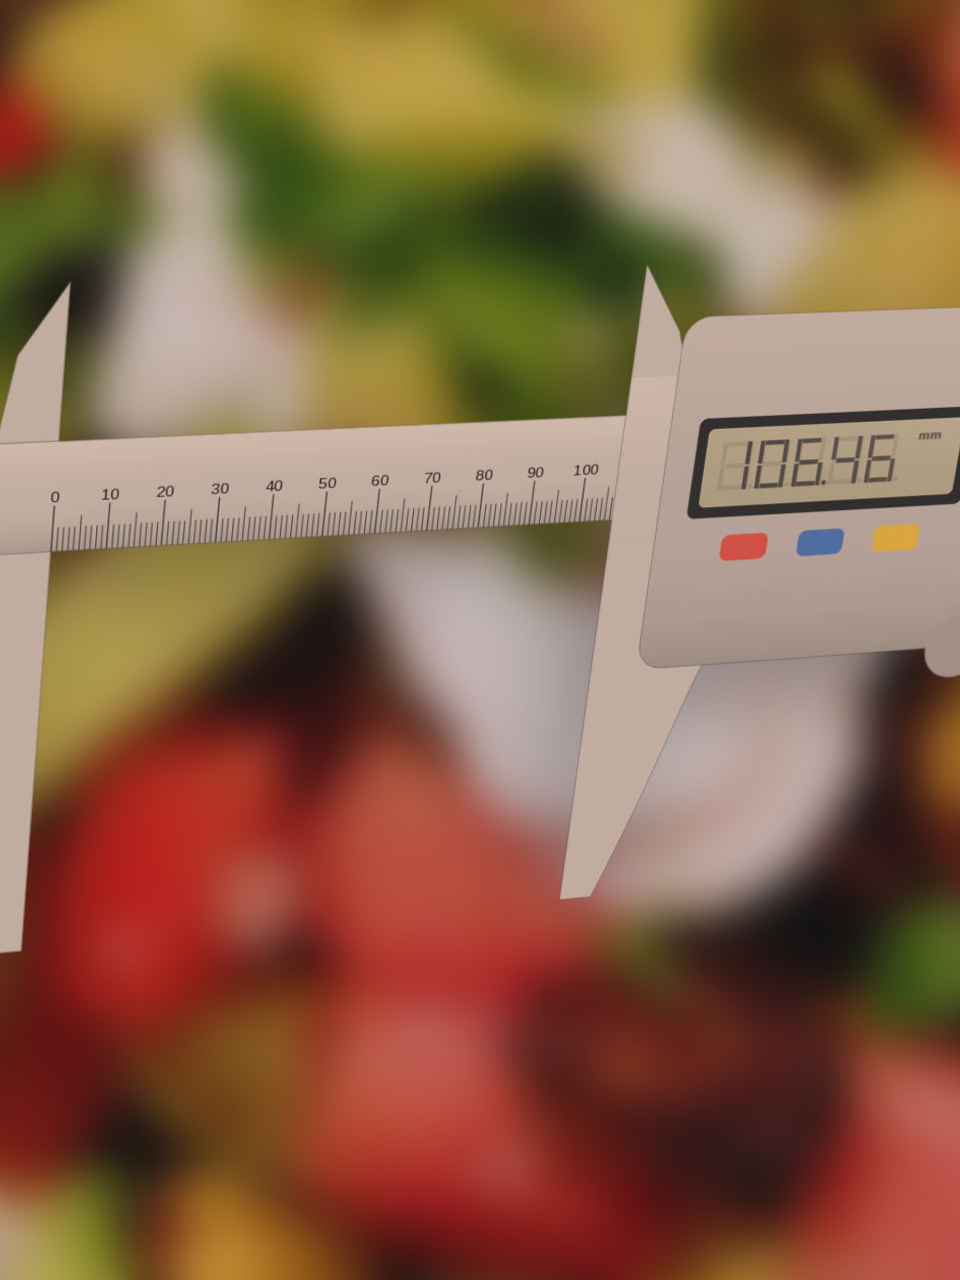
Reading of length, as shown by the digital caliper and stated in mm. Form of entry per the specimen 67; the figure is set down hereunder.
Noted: 106.46
